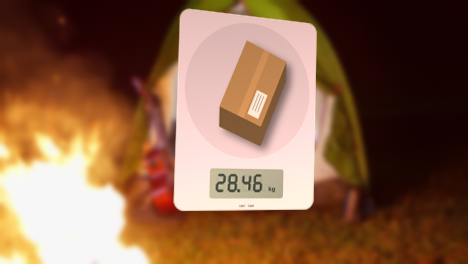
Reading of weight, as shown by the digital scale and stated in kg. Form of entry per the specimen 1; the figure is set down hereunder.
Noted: 28.46
